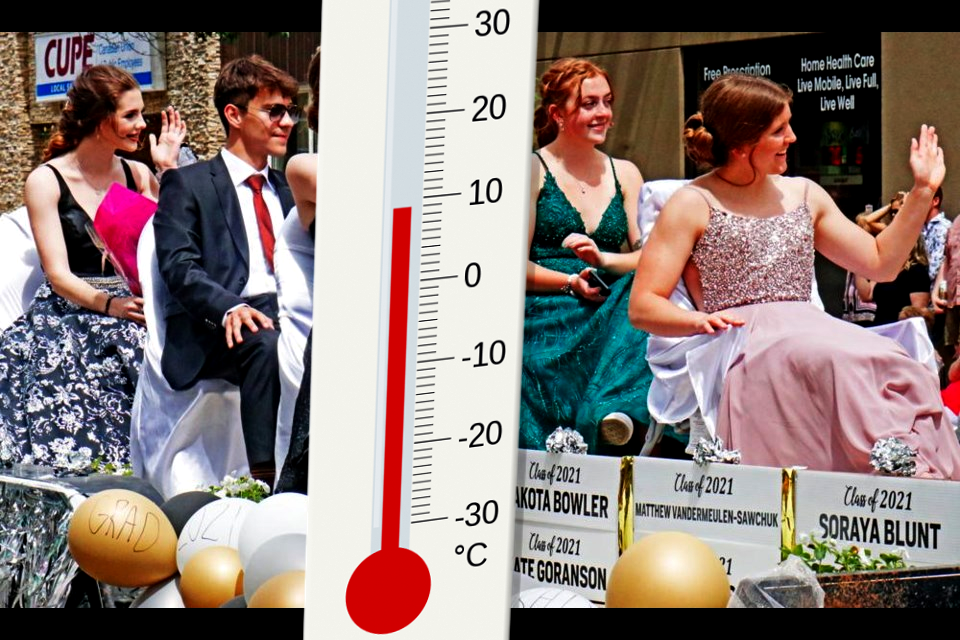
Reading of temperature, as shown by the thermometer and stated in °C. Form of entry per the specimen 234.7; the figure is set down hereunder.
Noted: 9
